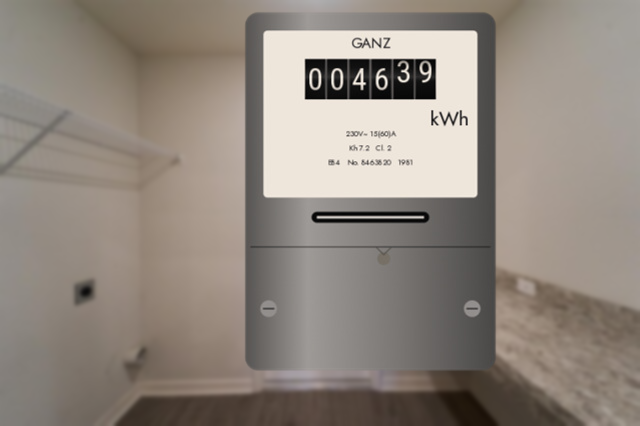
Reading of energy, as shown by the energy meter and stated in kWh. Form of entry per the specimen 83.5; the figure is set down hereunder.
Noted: 4639
